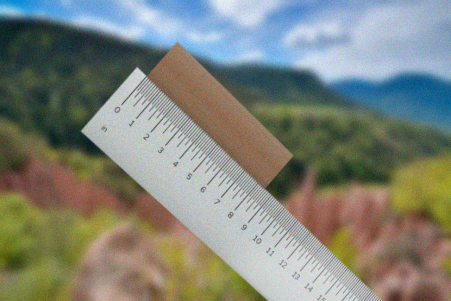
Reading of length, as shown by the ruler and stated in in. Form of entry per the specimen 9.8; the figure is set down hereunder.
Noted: 8.5
